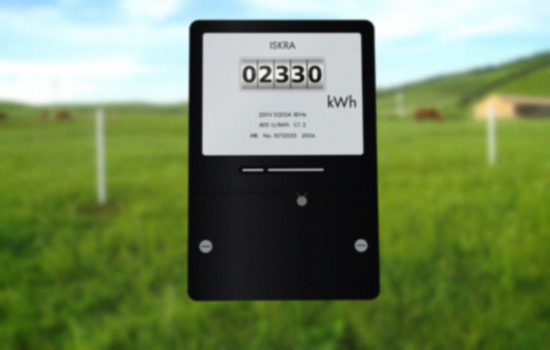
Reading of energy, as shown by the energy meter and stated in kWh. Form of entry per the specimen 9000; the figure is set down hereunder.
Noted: 2330
